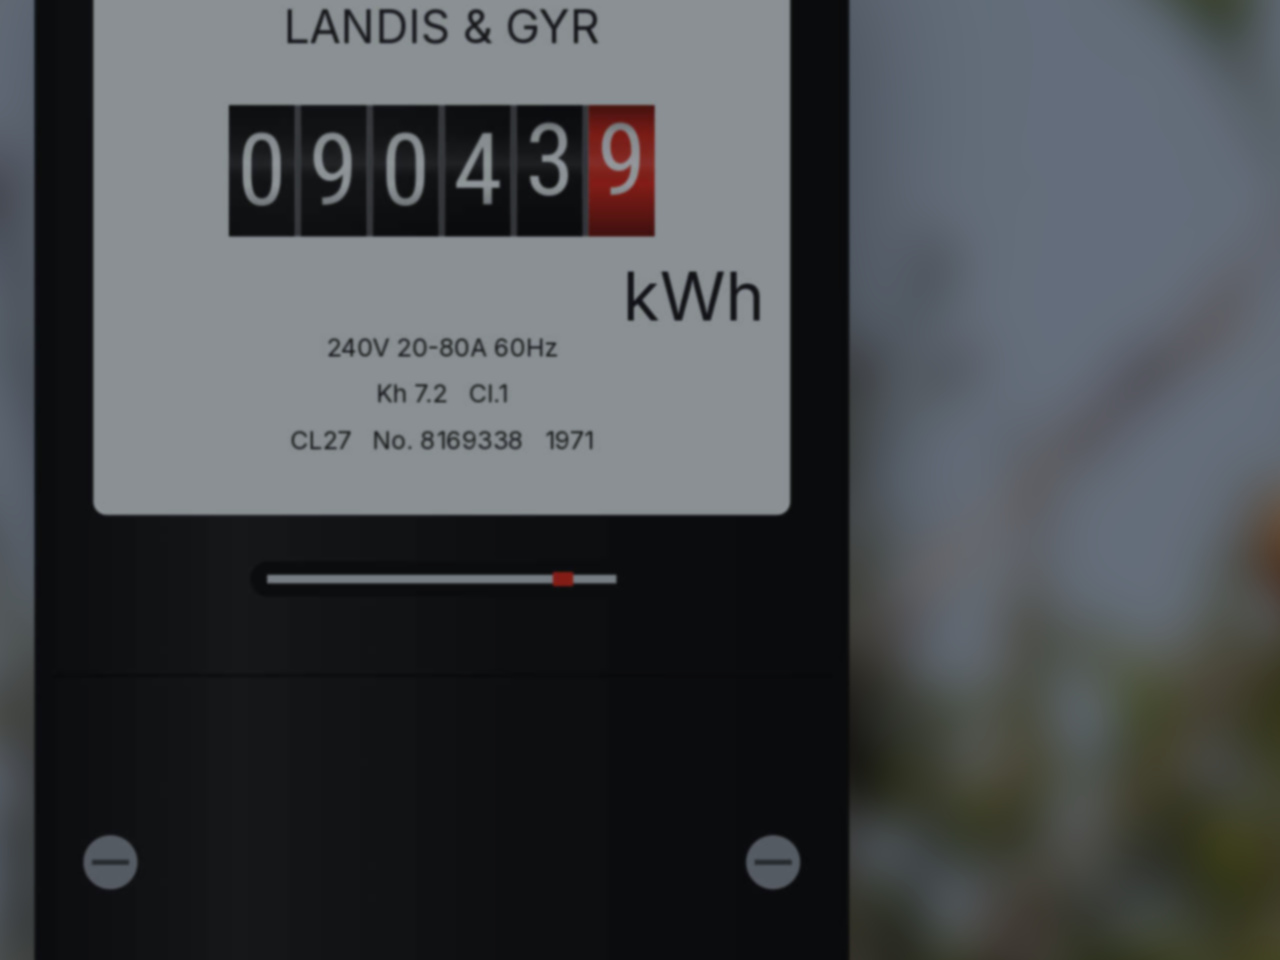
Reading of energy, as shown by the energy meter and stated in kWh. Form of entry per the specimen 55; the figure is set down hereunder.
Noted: 9043.9
